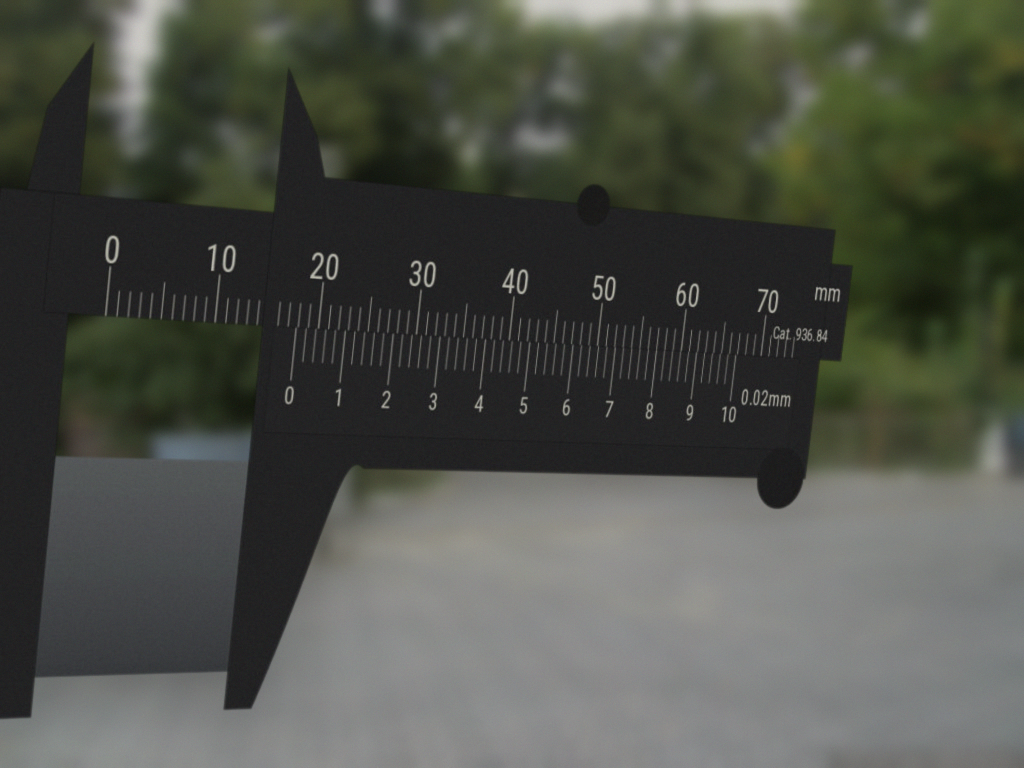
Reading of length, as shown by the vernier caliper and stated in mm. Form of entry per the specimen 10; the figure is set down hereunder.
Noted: 17.8
